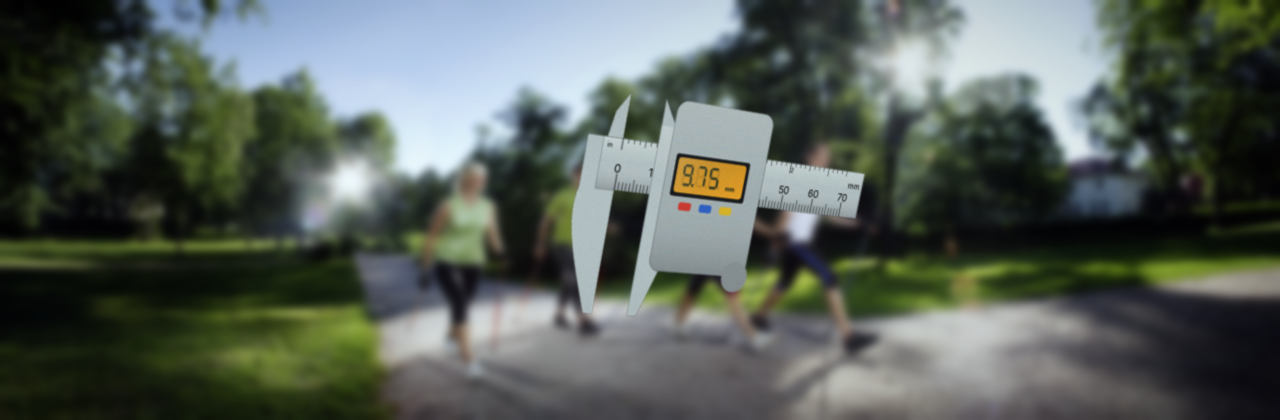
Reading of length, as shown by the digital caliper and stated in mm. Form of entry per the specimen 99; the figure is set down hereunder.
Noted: 9.75
